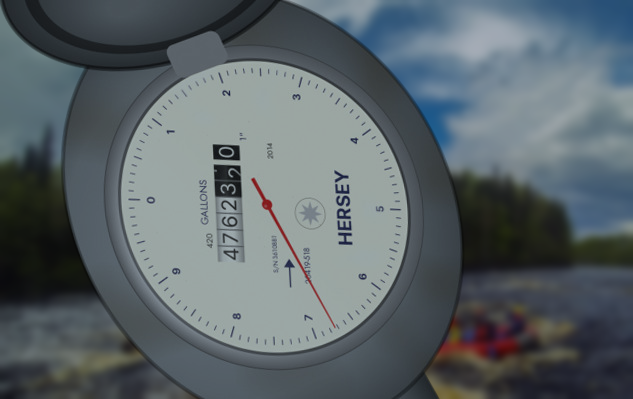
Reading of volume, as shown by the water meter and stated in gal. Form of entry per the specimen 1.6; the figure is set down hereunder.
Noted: 4762316.7
